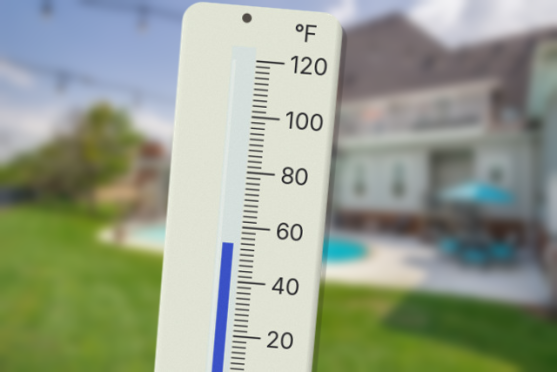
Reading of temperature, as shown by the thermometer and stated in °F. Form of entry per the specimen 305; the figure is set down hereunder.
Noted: 54
